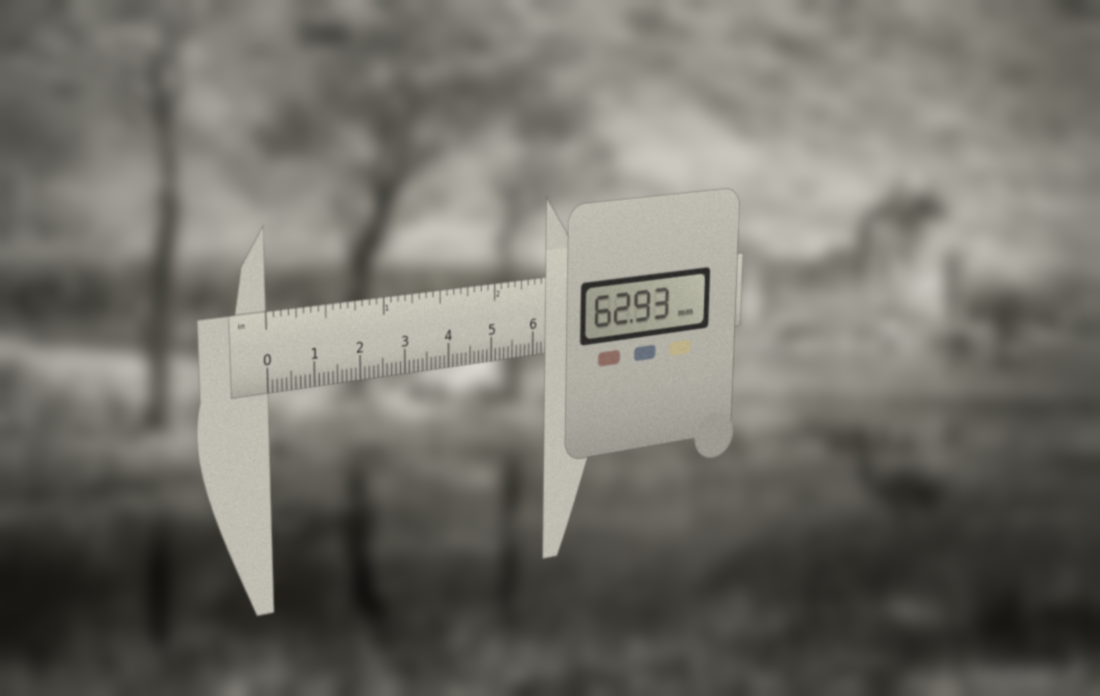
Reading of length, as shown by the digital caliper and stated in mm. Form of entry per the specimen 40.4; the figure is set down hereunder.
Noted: 62.93
